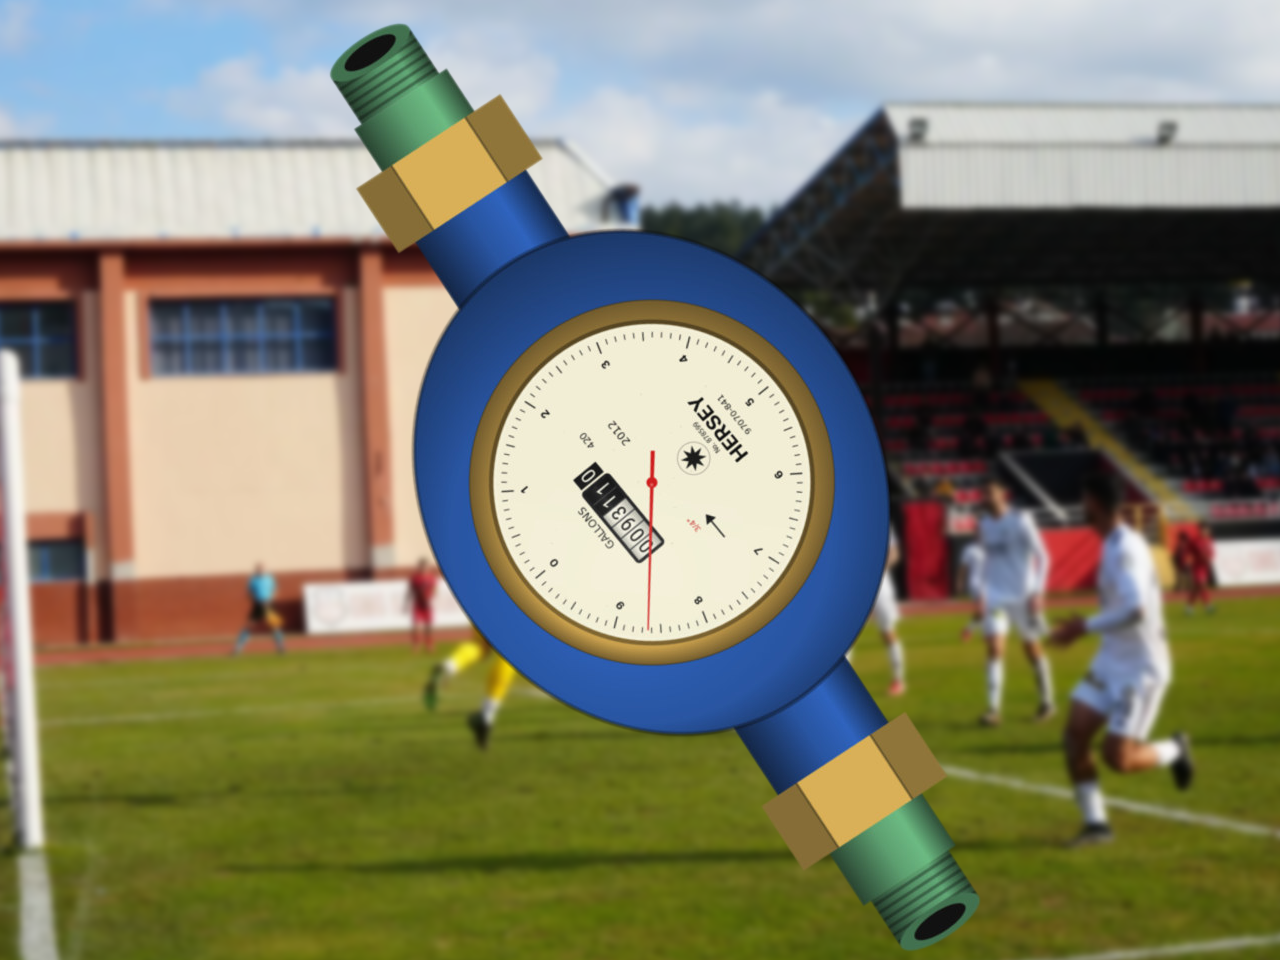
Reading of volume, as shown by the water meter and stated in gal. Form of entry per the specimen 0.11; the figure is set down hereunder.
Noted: 93108.6
